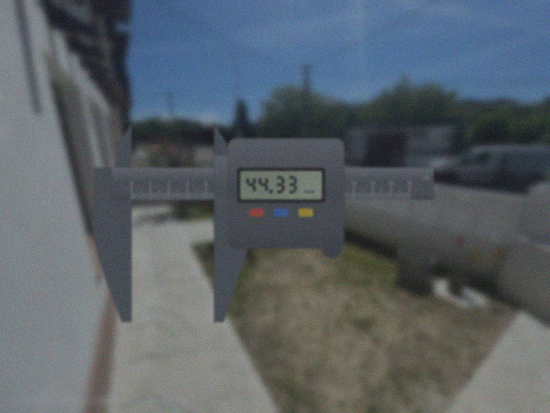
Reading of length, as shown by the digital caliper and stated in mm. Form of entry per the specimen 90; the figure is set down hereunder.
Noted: 44.33
